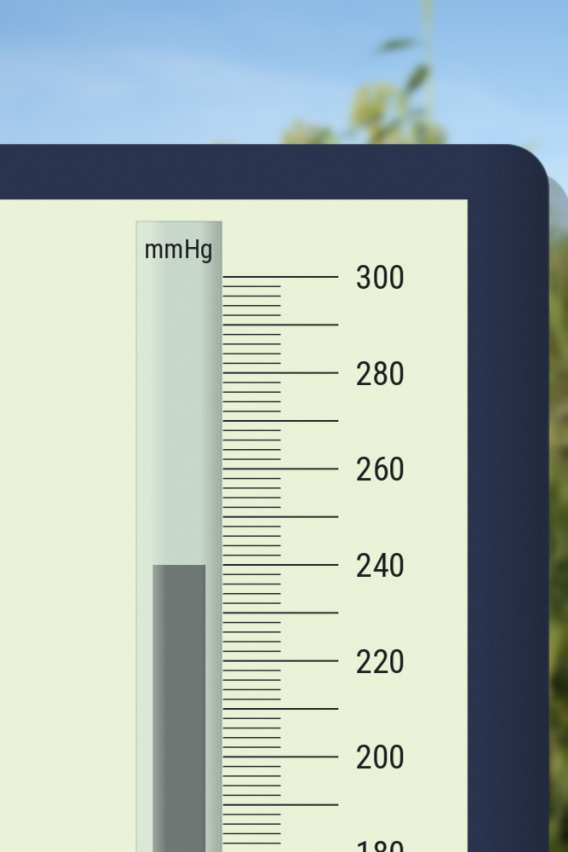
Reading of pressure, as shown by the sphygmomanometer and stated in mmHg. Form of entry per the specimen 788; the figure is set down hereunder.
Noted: 240
